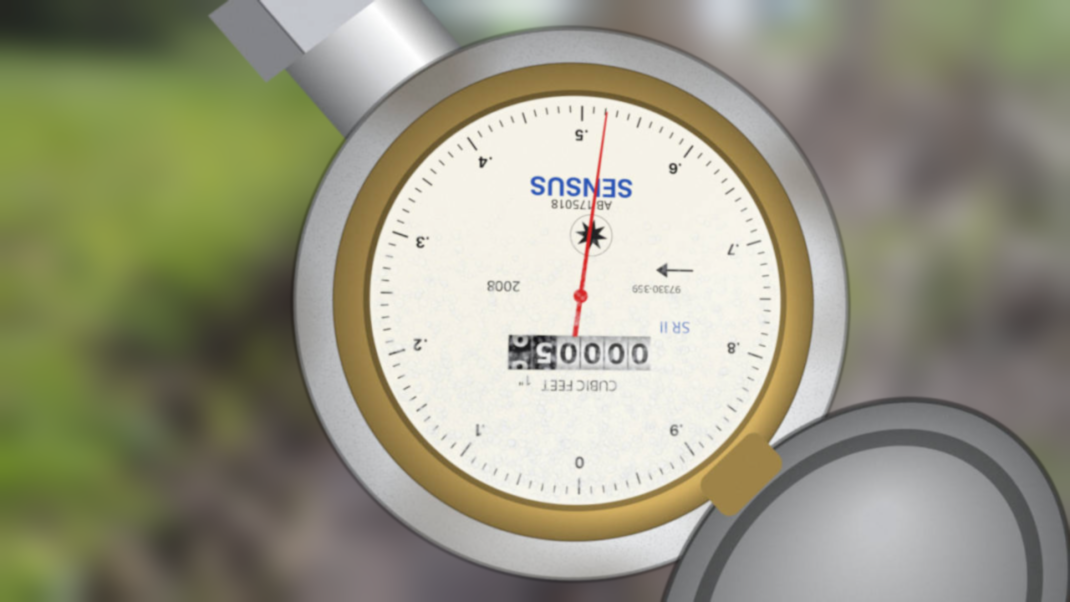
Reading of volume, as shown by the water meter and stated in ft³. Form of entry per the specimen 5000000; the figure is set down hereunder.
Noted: 58.52
